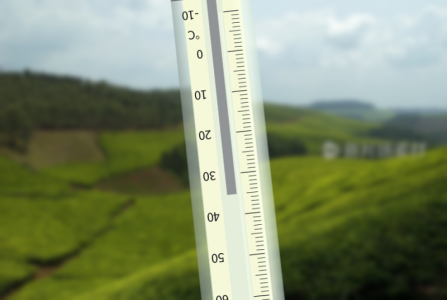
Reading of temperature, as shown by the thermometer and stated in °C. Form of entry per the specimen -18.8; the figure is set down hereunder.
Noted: 35
